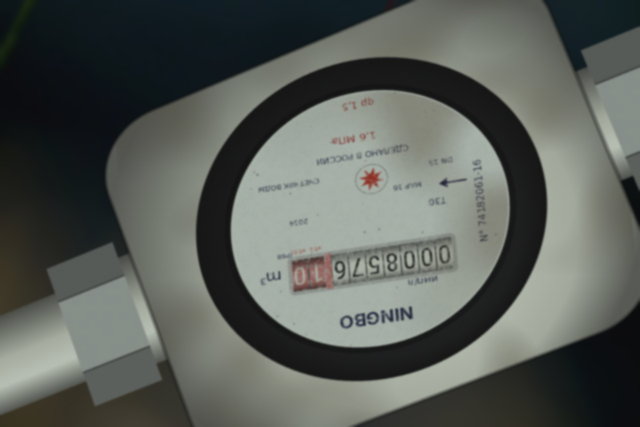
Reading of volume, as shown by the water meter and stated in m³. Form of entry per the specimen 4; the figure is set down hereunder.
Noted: 8576.10
